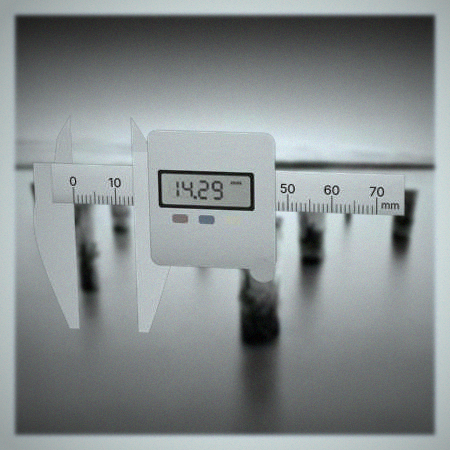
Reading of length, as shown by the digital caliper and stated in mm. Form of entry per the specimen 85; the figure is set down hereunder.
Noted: 14.29
